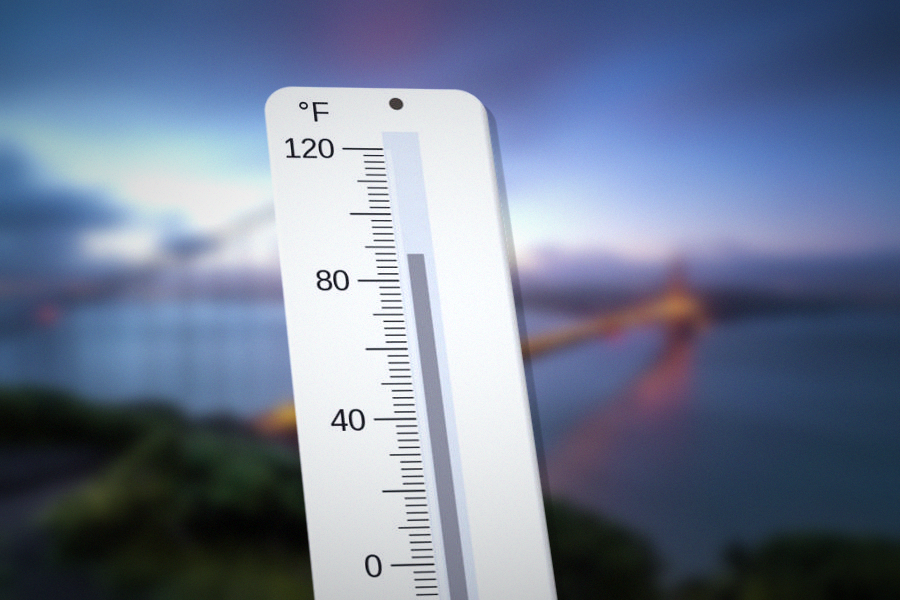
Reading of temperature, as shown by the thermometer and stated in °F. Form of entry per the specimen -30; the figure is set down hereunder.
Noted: 88
